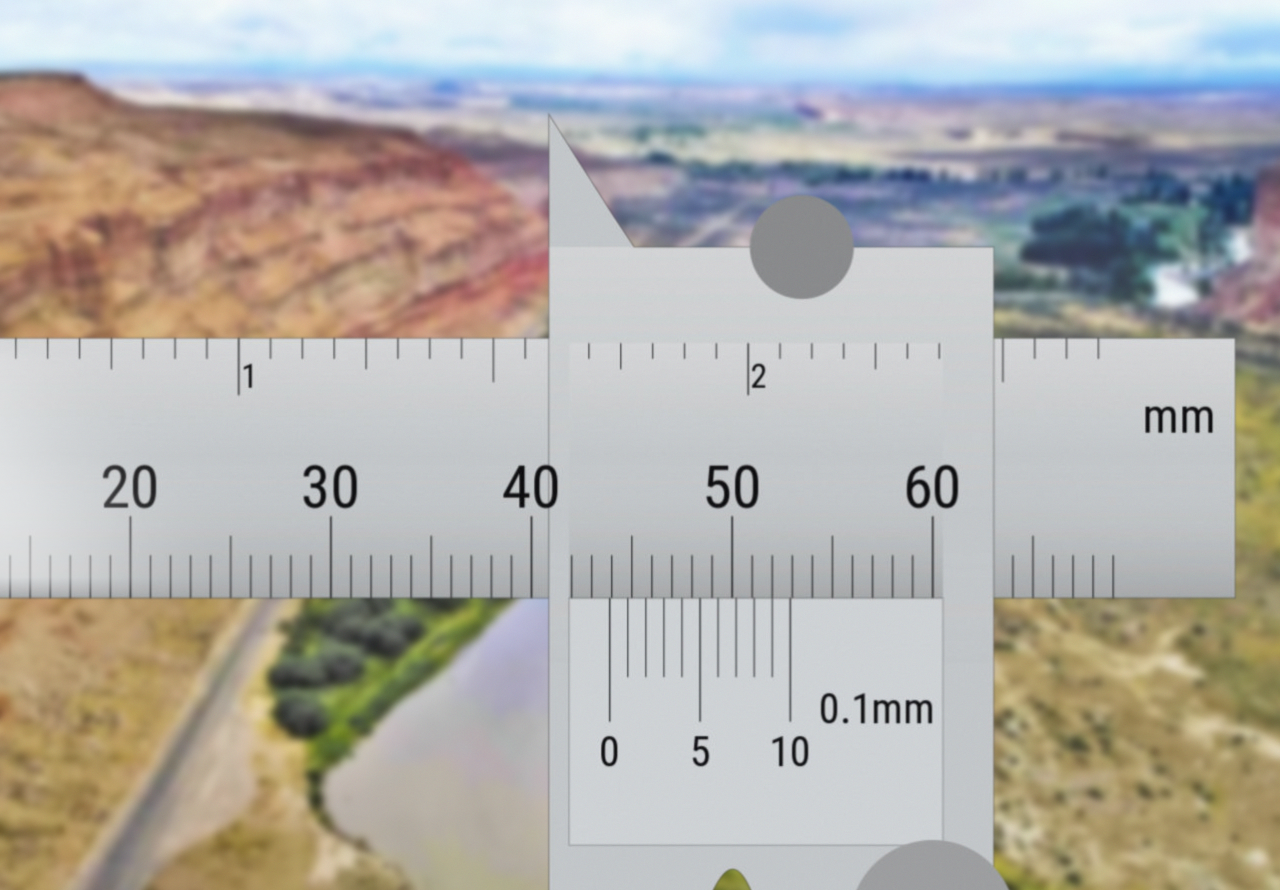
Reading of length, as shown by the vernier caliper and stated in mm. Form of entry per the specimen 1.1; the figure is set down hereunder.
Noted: 43.9
